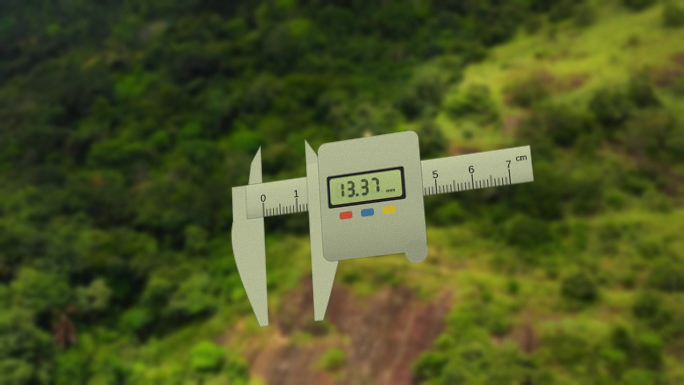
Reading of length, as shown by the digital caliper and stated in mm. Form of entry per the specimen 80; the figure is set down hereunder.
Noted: 13.37
